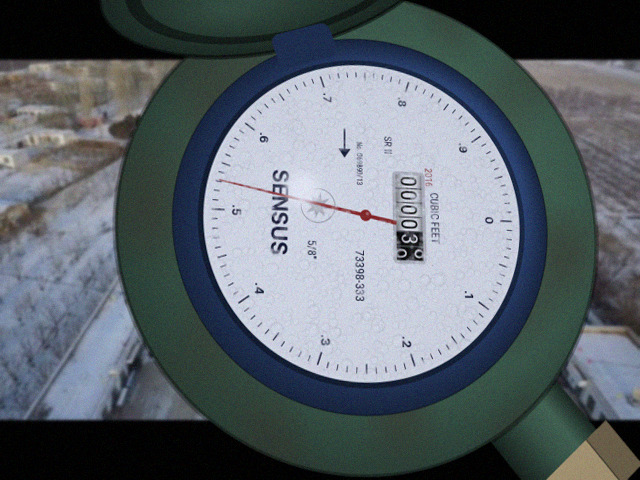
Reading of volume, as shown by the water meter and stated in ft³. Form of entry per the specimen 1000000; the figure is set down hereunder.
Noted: 38.53
